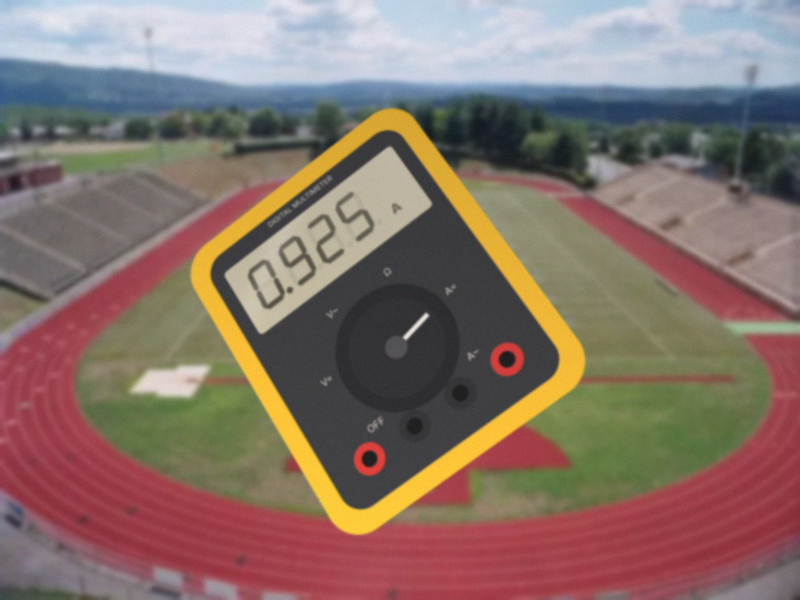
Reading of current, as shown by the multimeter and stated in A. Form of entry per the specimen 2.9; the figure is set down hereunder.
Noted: 0.925
